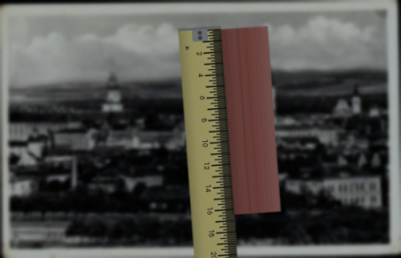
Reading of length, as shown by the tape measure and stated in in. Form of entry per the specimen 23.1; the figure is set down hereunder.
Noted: 16.5
